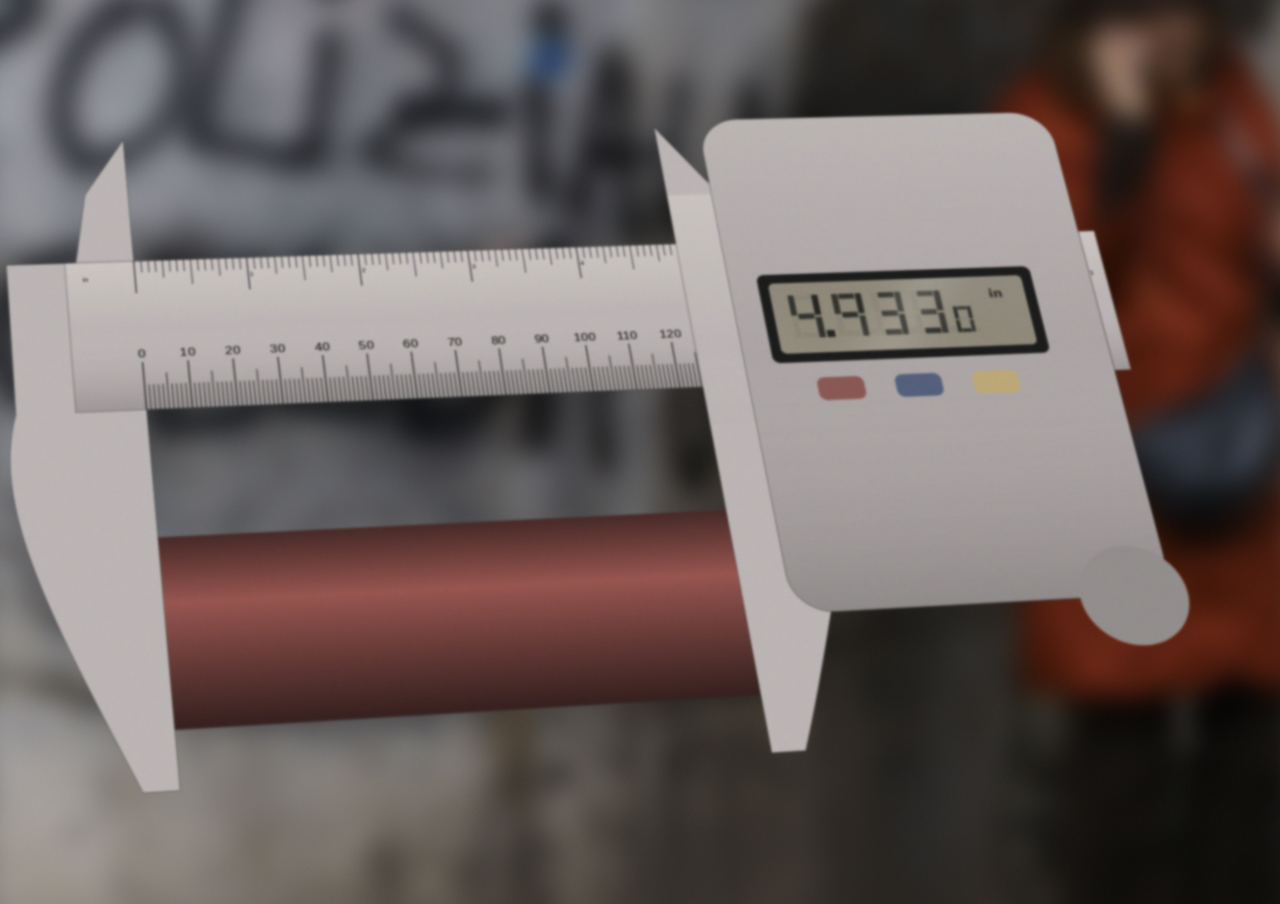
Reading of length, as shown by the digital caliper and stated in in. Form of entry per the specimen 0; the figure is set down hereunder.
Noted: 4.9330
